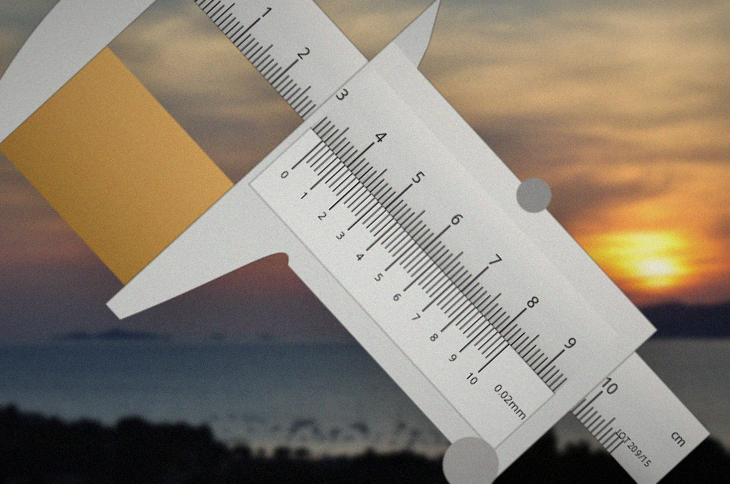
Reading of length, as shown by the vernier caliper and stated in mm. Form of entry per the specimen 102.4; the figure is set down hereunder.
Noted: 33.6
